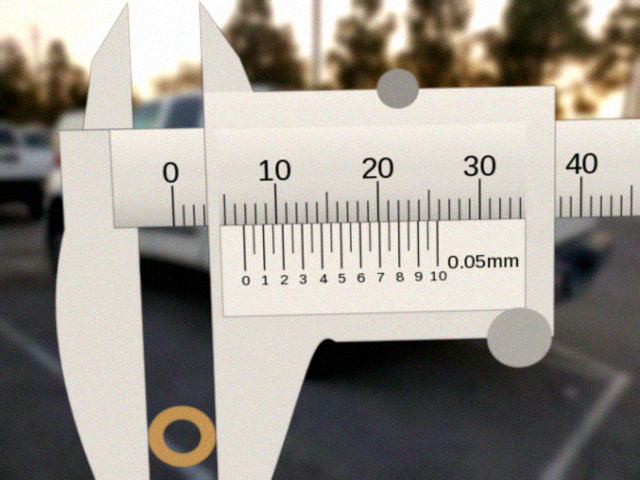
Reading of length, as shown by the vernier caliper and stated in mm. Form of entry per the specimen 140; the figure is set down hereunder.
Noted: 6.8
